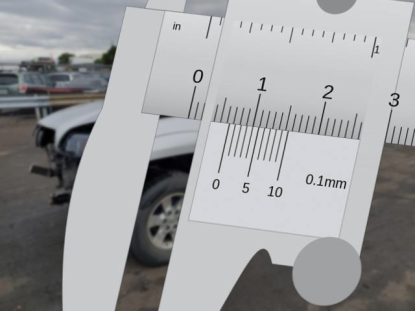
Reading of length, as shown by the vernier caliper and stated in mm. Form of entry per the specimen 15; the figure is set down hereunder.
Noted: 6.4
